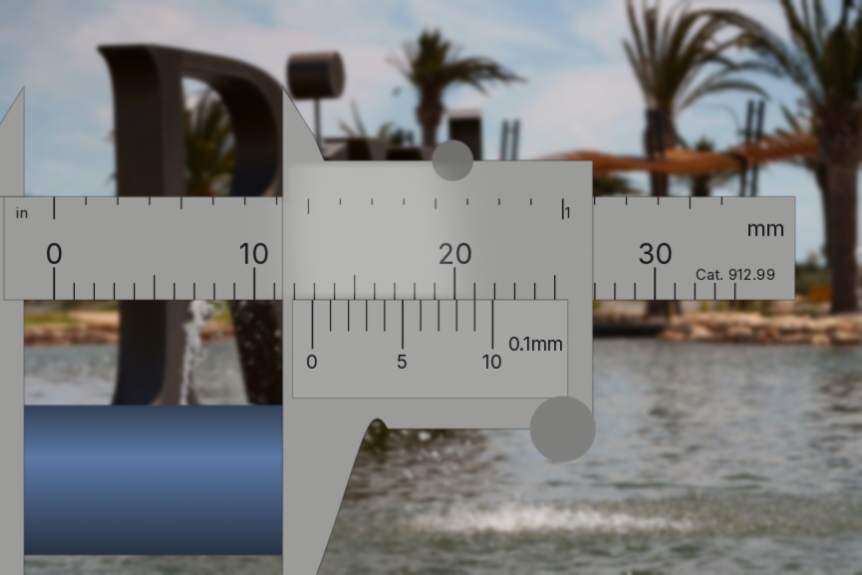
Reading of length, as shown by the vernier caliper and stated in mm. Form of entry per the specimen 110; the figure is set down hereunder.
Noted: 12.9
